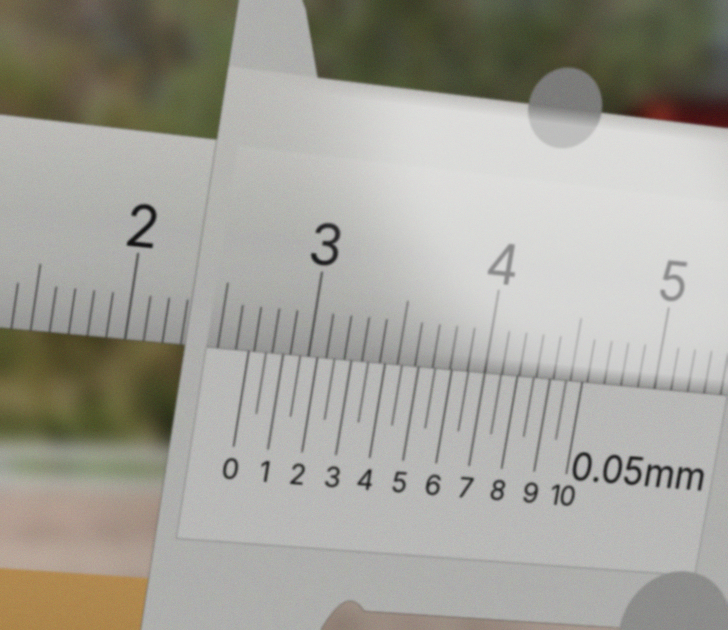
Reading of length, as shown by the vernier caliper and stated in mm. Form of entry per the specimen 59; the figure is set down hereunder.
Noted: 26.7
